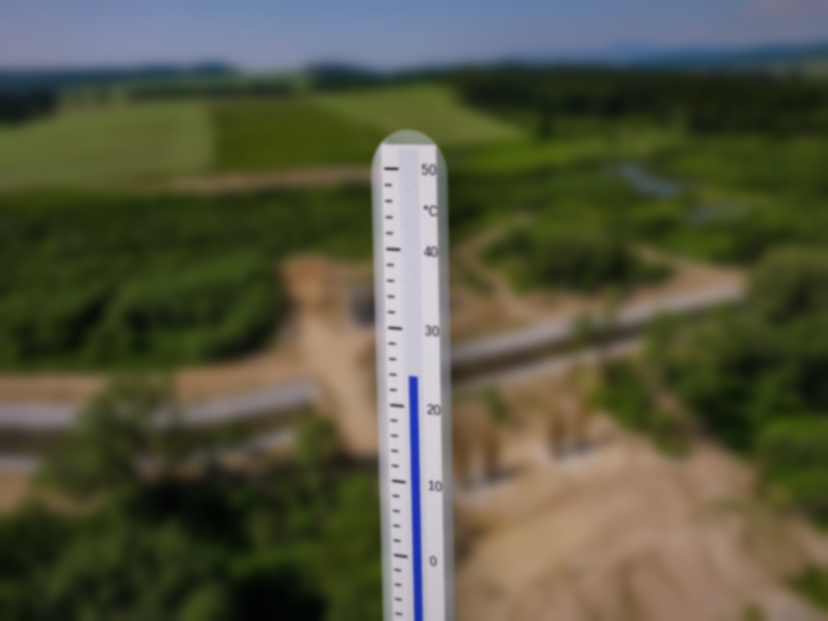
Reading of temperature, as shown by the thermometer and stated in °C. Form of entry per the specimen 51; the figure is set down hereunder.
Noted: 24
